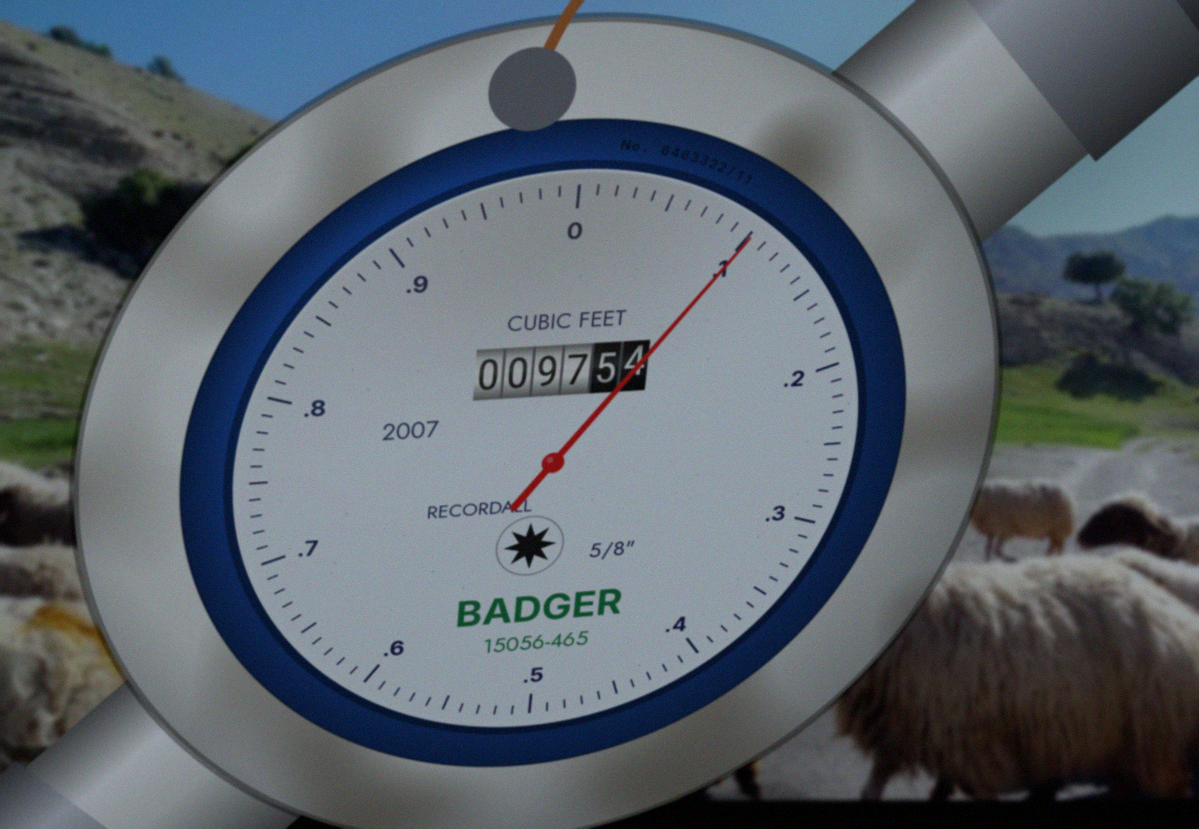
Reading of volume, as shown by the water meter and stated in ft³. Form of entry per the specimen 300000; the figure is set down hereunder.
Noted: 9754.10
